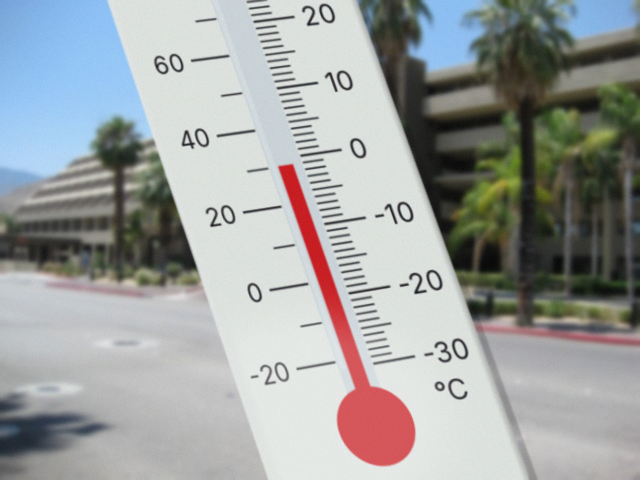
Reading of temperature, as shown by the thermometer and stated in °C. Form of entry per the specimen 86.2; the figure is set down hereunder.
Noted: -1
